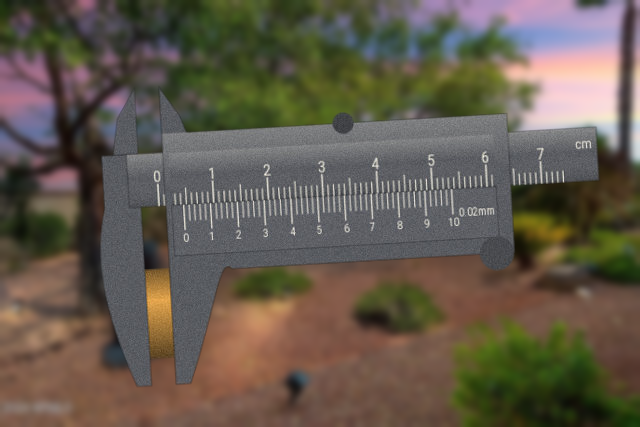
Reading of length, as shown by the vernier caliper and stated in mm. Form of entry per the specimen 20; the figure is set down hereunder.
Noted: 4.5
